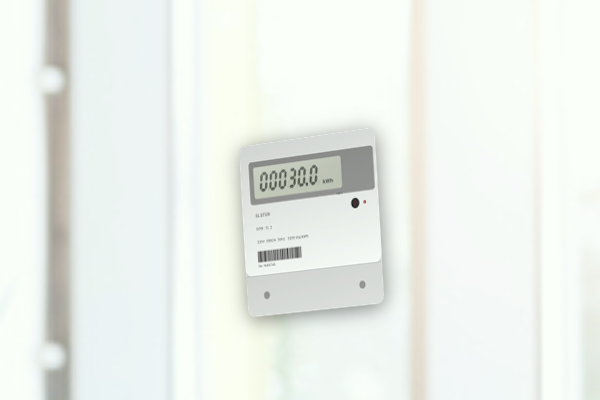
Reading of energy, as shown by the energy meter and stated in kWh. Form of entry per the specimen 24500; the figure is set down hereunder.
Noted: 30.0
